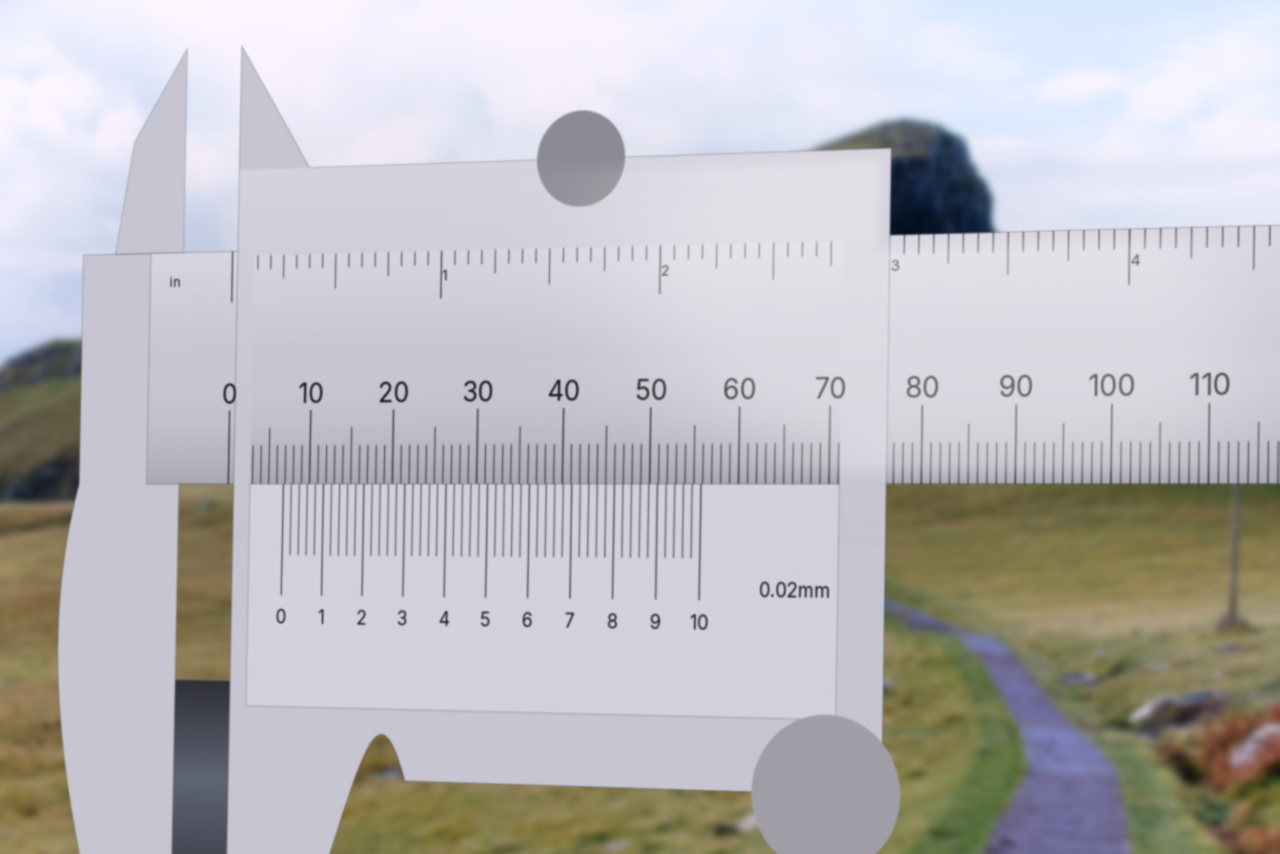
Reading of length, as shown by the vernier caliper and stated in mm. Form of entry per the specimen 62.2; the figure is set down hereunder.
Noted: 6.8
